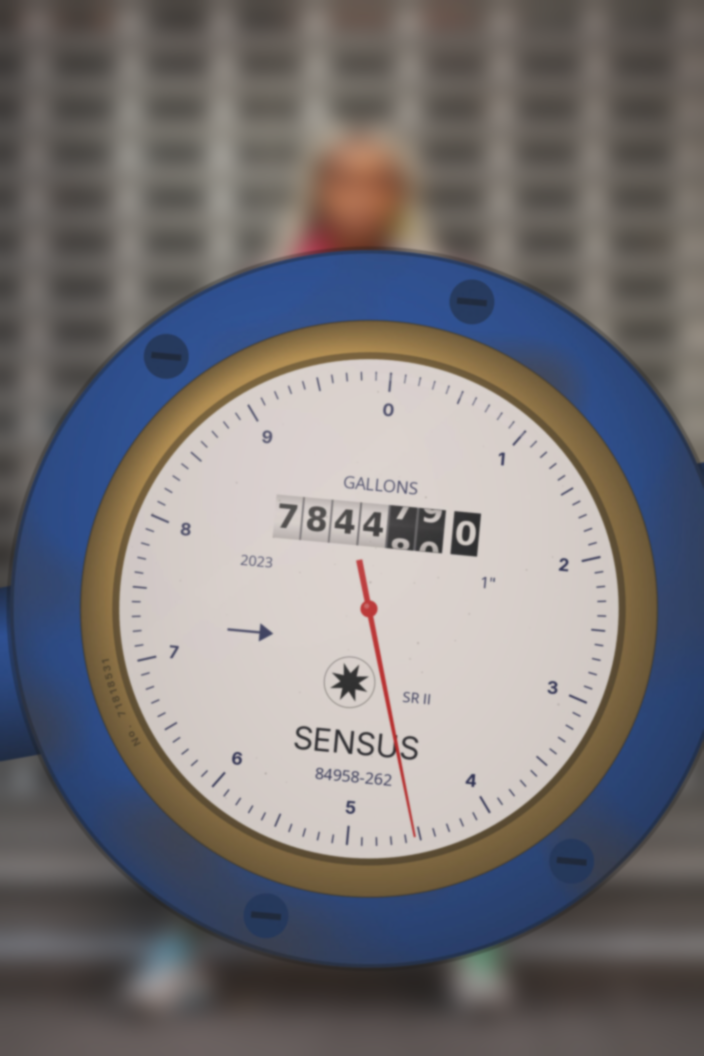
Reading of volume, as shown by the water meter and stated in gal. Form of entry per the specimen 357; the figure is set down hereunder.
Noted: 7844794.5
